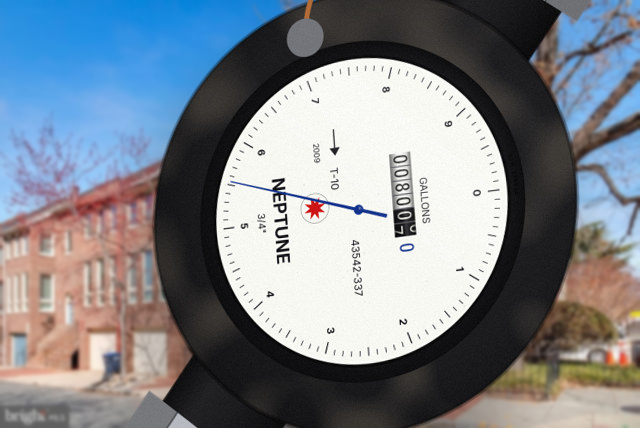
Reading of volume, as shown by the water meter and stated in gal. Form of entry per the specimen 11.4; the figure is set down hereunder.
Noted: 80065.5
